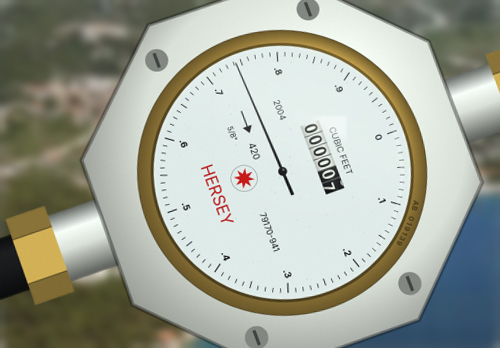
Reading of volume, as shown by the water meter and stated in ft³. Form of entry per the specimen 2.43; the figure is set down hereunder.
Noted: 6.74
